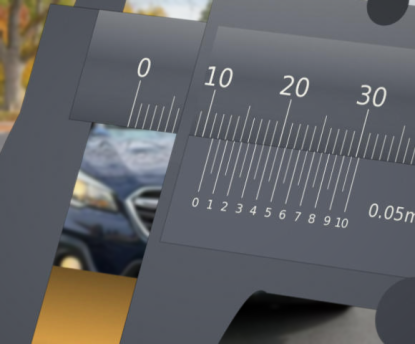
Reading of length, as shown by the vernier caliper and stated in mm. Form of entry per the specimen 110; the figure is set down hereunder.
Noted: 11.4
